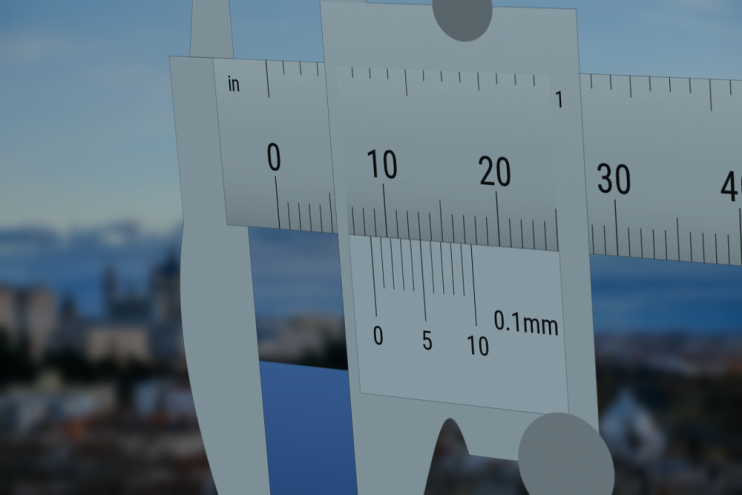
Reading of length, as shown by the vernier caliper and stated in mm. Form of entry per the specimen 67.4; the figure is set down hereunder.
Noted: 8.5
